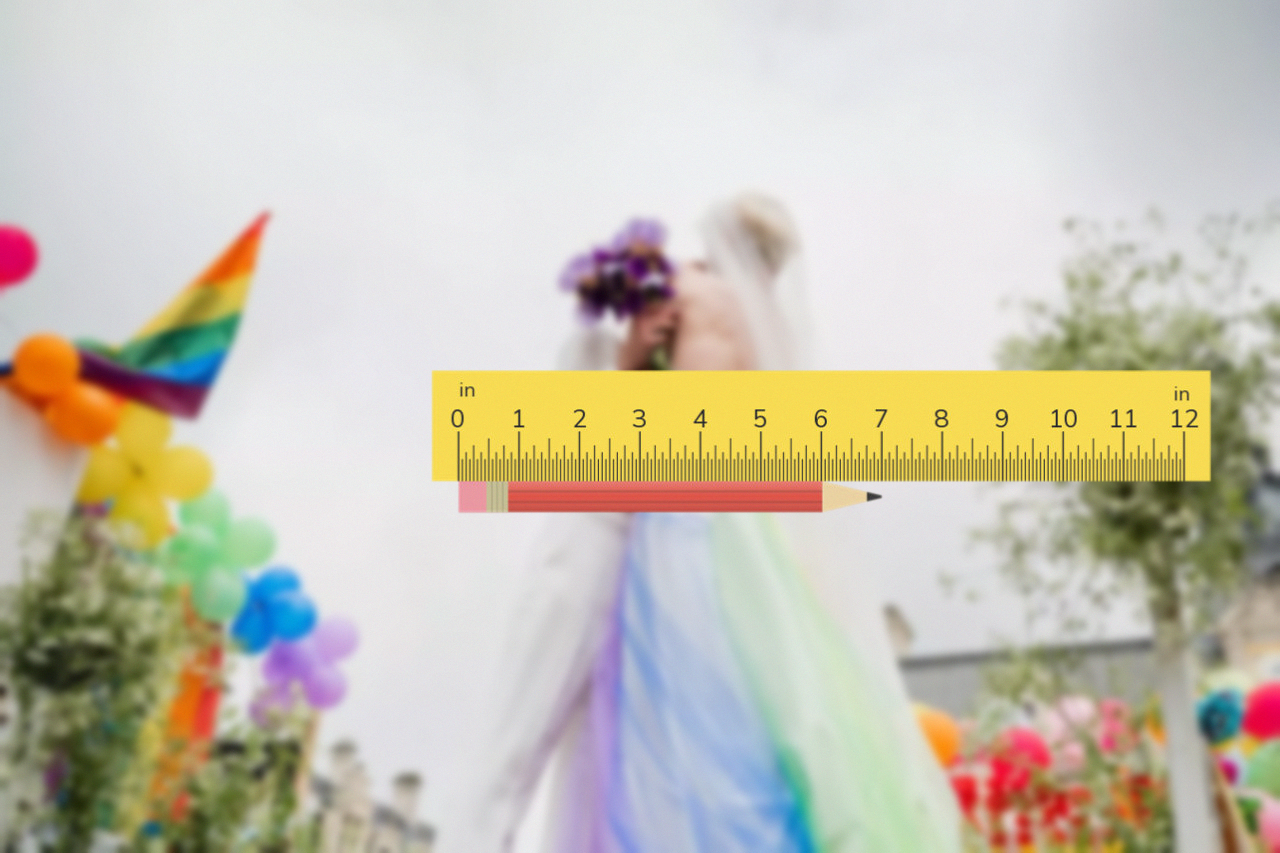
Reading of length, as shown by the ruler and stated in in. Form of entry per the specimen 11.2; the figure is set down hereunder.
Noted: 7
